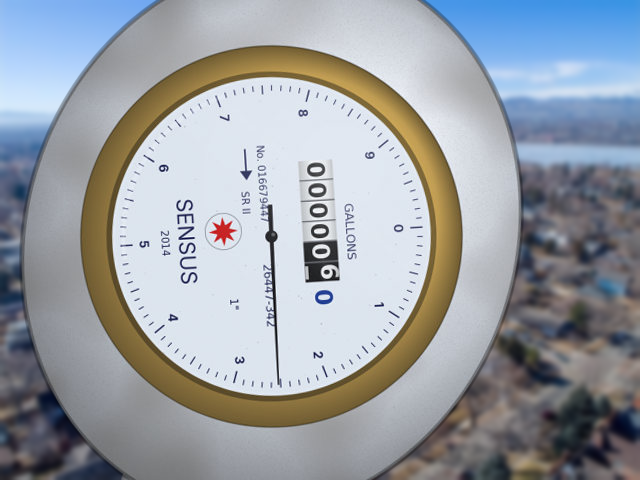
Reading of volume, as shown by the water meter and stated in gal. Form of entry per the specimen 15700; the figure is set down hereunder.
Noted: 62.5
